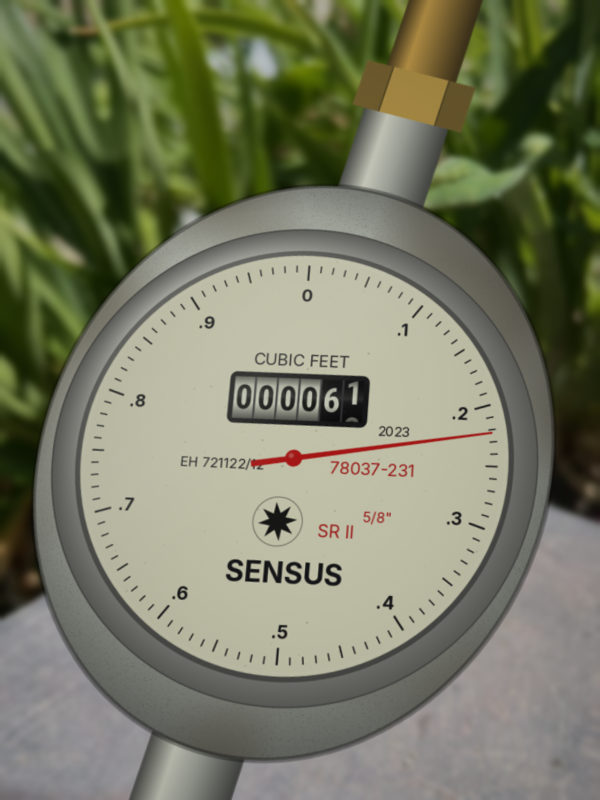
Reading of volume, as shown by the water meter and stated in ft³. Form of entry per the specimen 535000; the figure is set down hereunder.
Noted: 61.22
